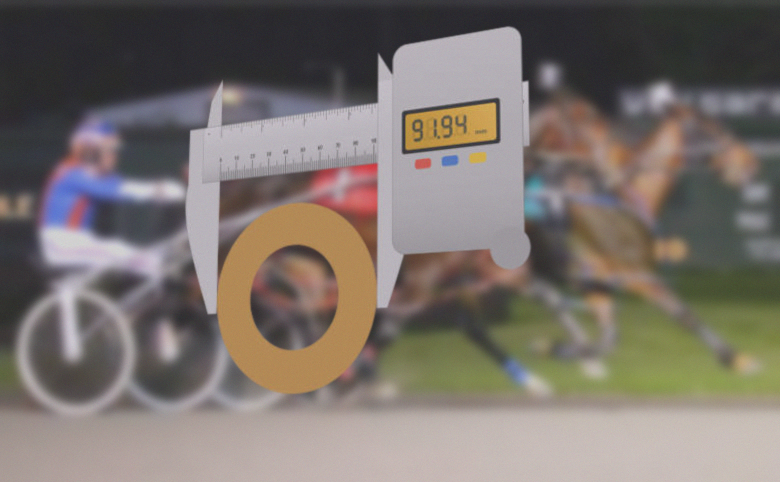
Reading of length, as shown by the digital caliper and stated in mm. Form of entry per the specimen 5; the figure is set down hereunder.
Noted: 91.94
